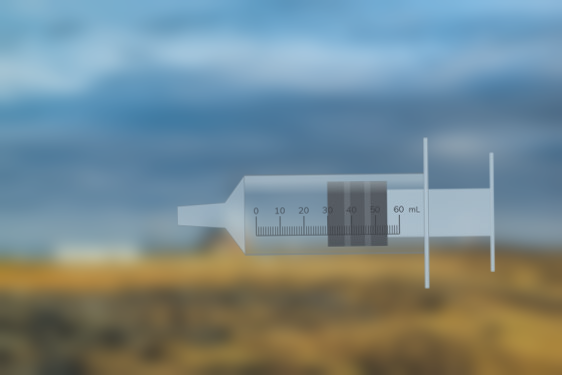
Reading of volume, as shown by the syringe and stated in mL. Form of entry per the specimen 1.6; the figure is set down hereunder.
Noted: 30
